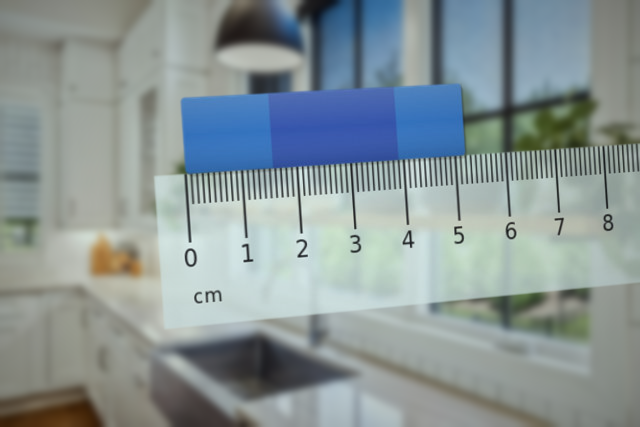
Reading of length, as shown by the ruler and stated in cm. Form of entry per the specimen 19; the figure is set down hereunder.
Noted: 5.2
